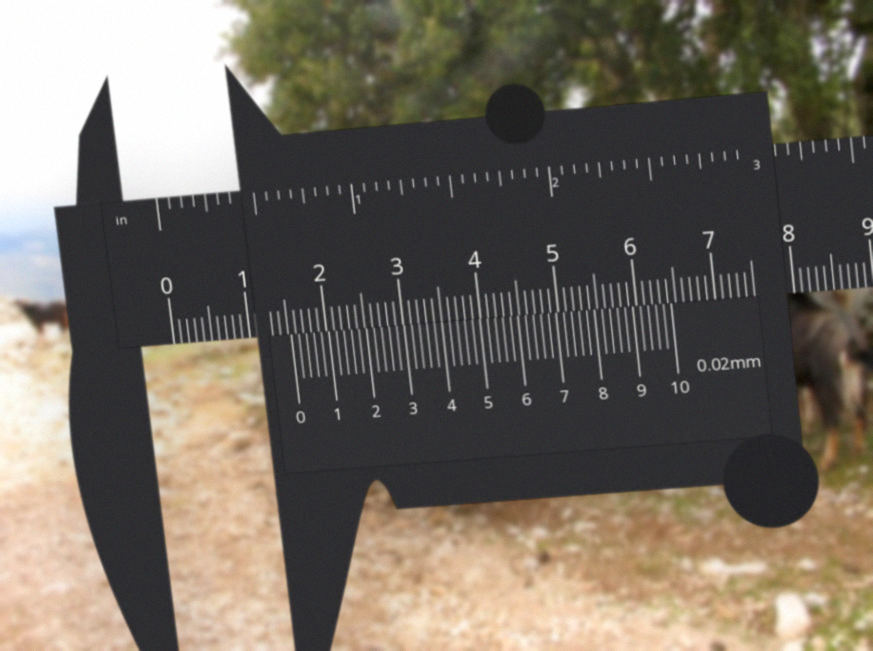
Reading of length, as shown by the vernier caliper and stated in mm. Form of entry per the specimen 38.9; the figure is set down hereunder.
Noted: 15.4
